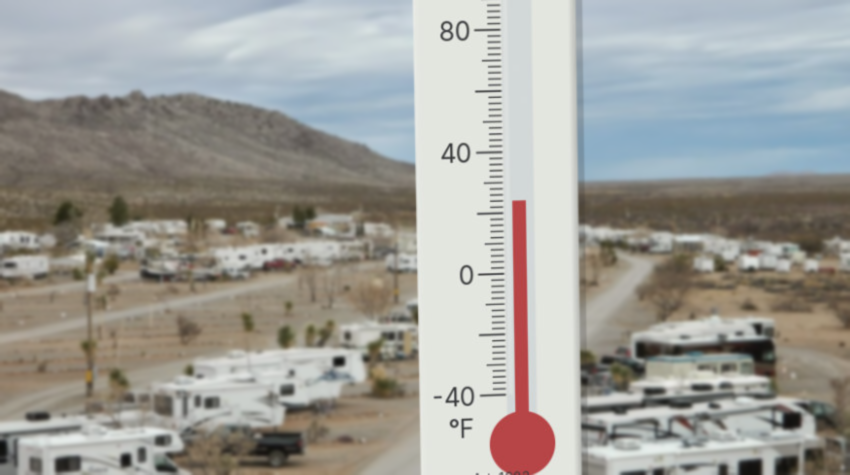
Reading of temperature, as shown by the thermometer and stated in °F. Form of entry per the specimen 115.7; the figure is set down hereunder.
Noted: 24
